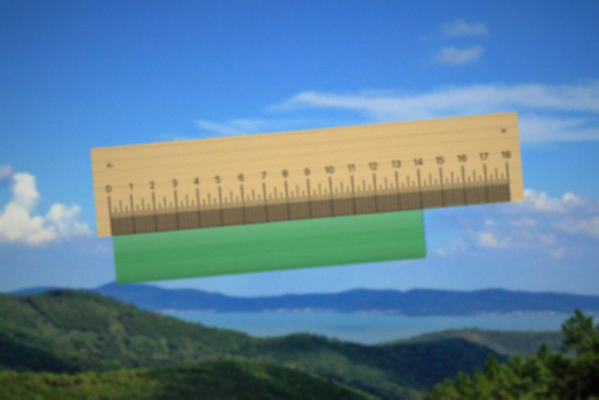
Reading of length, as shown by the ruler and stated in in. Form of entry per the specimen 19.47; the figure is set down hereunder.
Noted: 14
